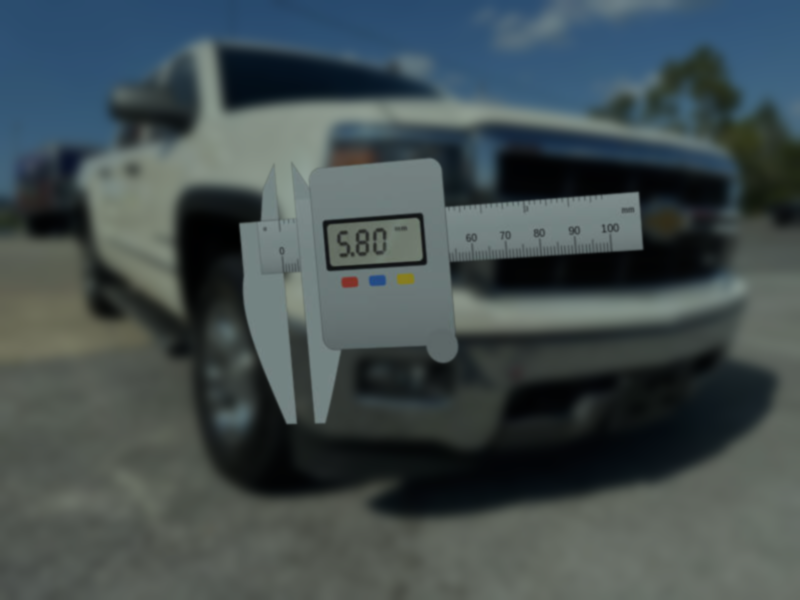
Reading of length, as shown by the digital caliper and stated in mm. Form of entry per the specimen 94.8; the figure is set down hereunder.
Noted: 5.80
